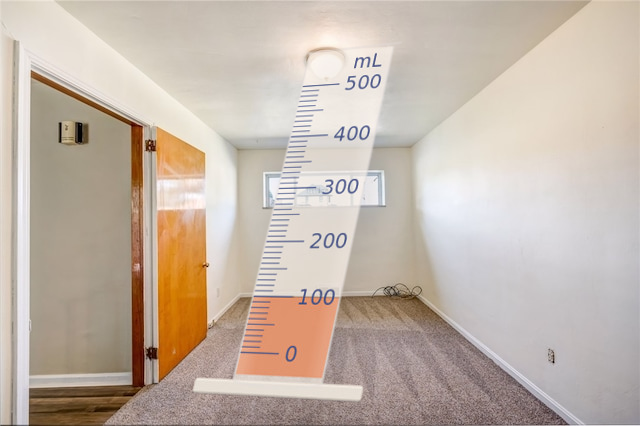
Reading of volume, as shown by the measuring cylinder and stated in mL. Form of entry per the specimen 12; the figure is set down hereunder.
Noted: 100
